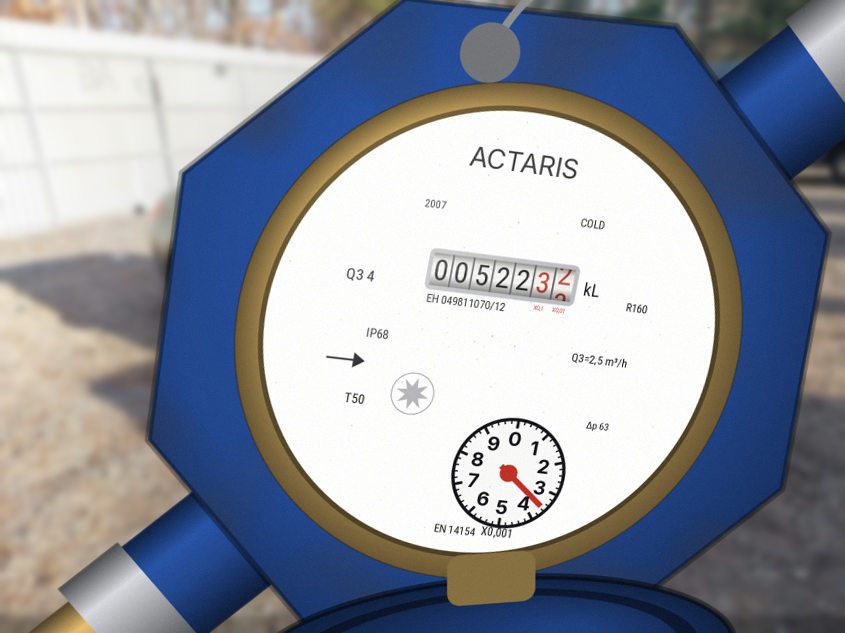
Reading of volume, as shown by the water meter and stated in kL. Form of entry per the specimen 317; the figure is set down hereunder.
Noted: 522.323
